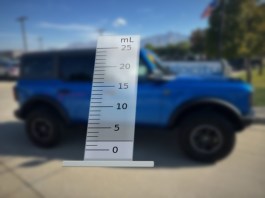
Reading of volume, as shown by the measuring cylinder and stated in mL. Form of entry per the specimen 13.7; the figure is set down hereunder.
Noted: 2
